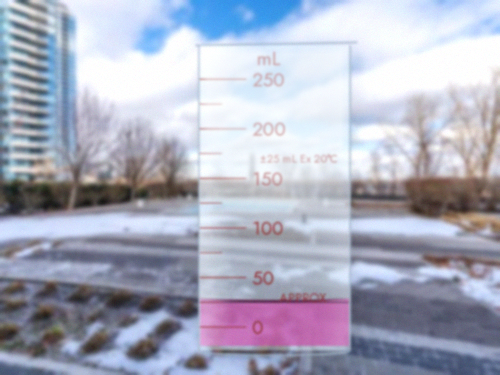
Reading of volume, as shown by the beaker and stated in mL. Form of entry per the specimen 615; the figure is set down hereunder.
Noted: 25
